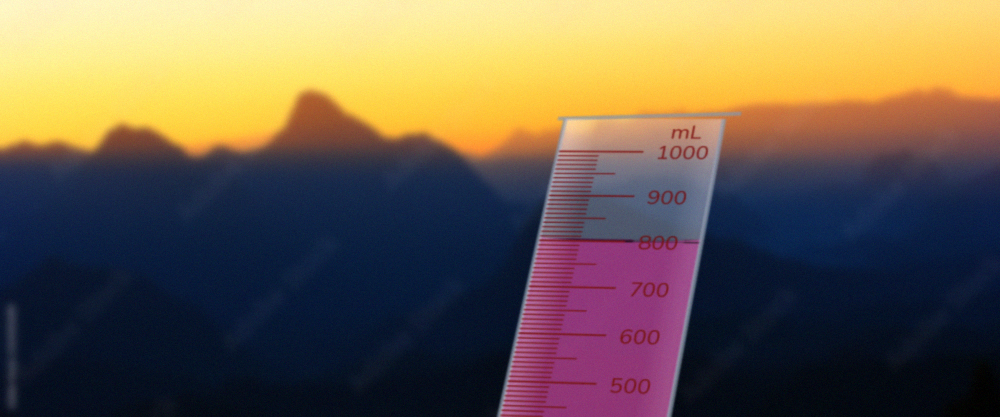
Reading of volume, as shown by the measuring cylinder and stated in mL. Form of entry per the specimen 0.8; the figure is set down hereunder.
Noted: 800
